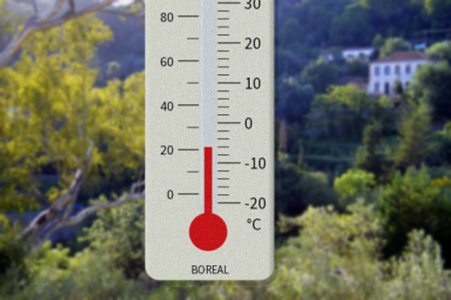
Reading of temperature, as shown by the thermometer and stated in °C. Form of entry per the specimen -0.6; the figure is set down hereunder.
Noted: -6
